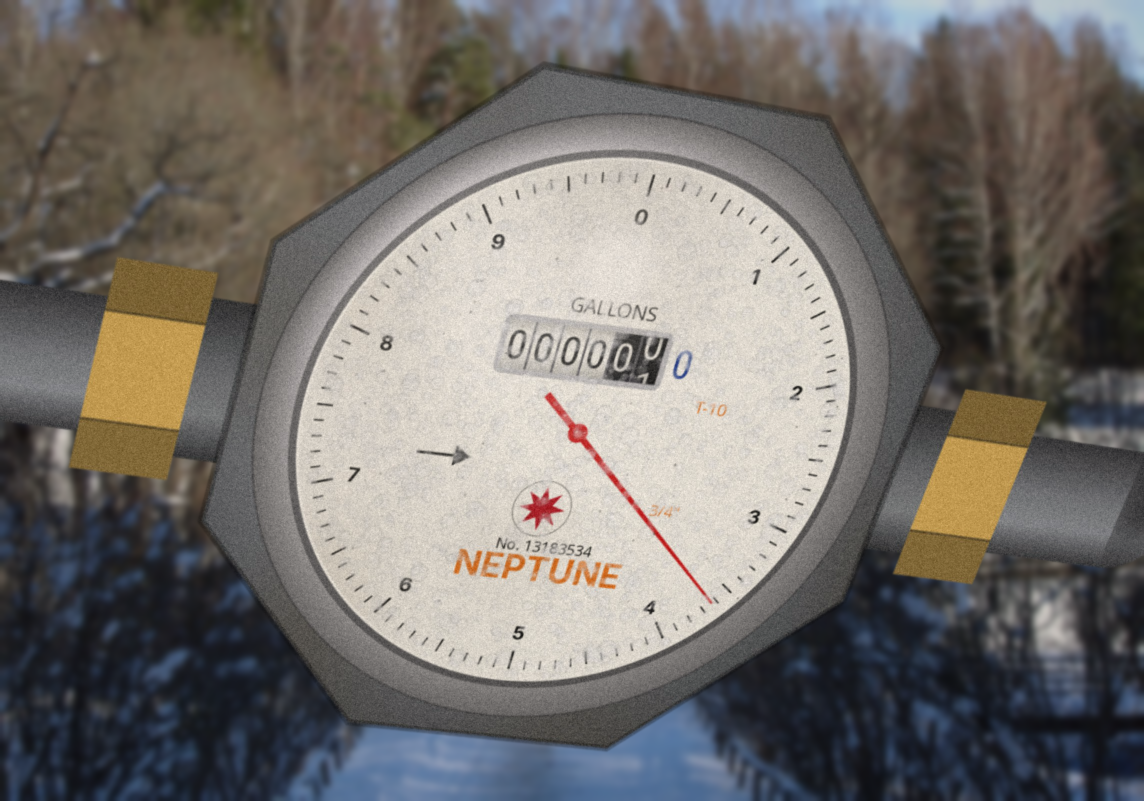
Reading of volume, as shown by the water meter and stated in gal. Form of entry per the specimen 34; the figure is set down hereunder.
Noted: 3.6
